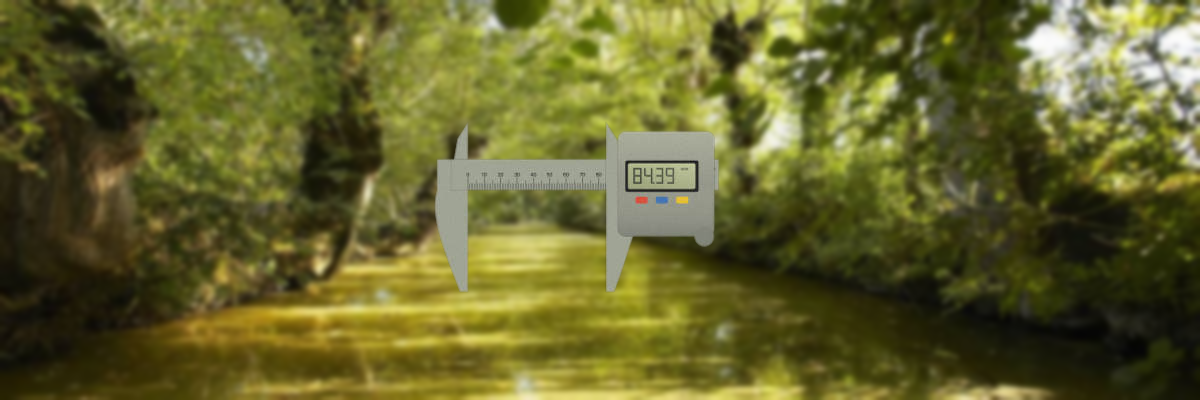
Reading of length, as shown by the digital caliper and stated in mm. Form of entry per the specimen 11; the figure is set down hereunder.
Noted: 84.39
